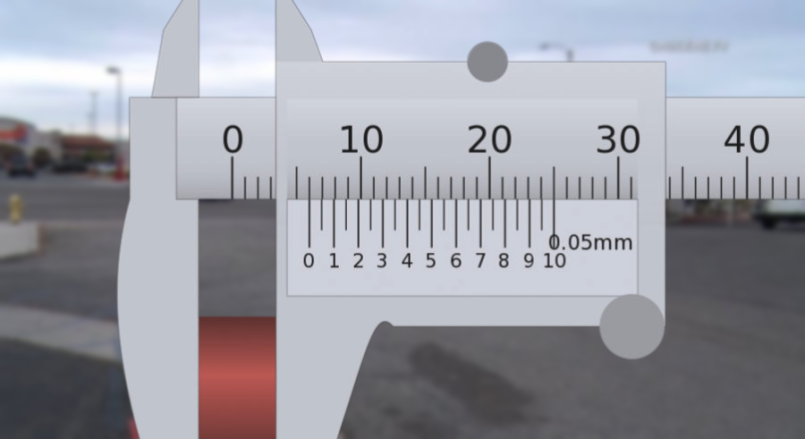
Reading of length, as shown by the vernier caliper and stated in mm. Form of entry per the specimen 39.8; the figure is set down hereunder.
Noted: 6.0
